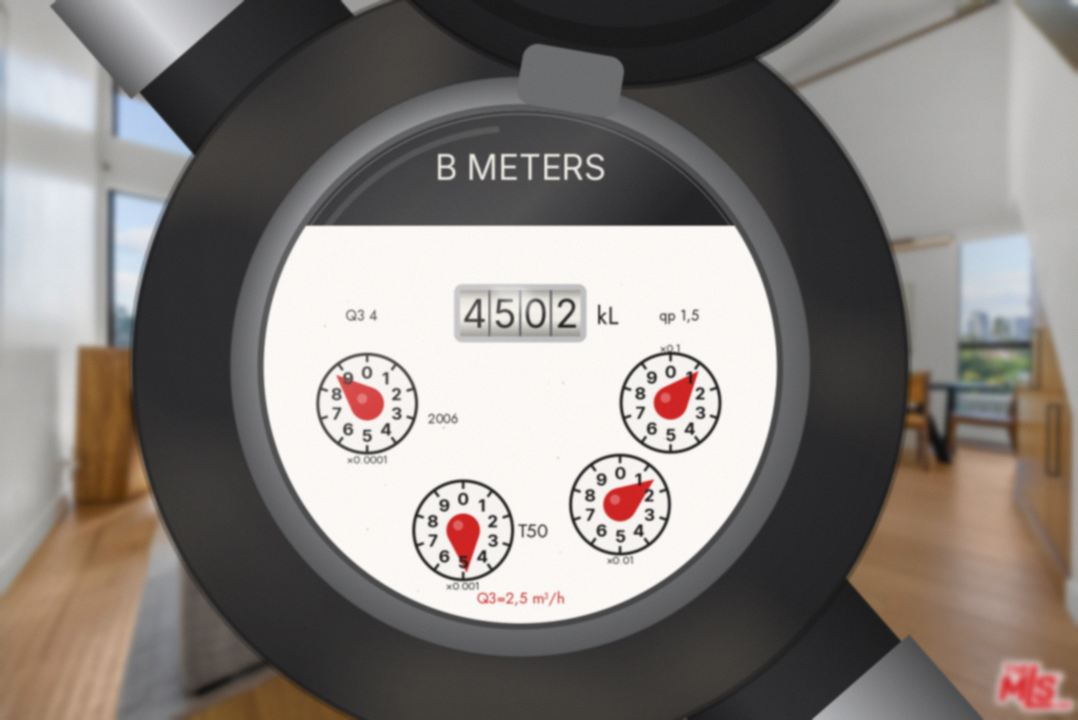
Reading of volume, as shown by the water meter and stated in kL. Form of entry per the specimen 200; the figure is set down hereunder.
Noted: 4502.1148
